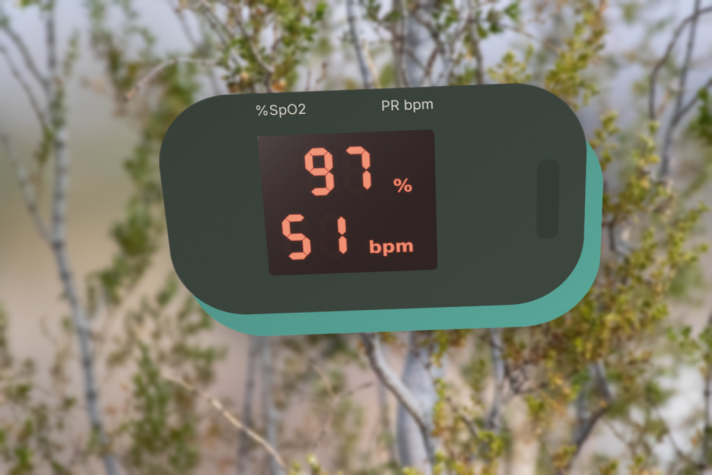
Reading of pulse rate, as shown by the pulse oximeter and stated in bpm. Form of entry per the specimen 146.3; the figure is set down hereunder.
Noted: 51
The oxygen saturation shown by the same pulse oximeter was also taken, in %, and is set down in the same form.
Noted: 97
